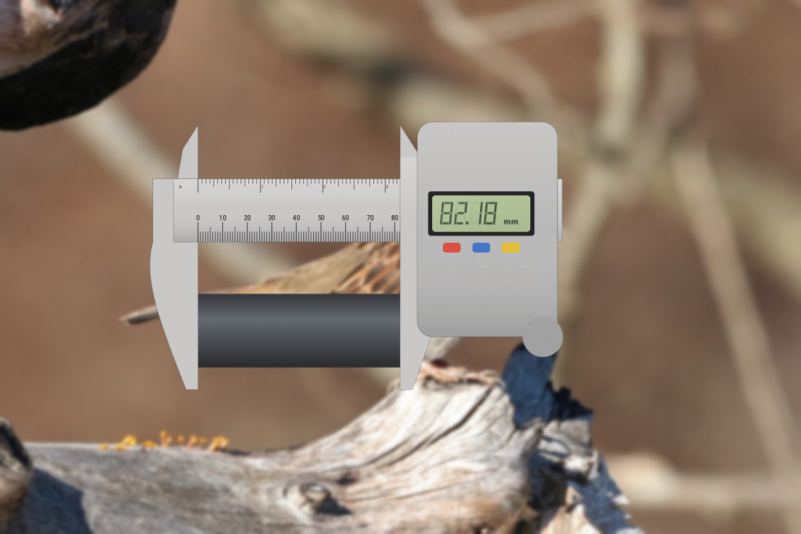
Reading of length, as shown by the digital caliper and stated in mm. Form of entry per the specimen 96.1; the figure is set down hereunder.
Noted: 82.18
